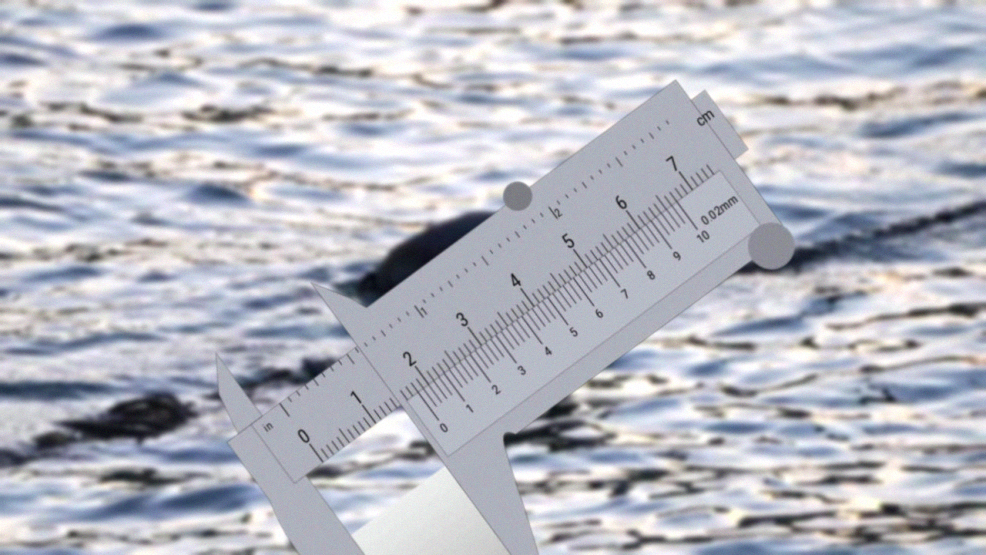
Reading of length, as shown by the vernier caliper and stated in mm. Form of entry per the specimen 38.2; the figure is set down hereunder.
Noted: 18.0
